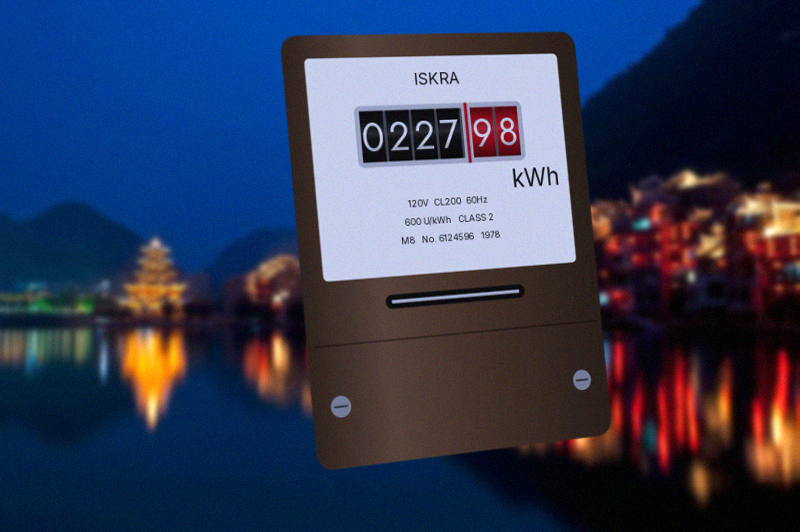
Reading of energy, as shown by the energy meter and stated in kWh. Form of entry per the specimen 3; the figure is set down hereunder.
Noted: 227.98
